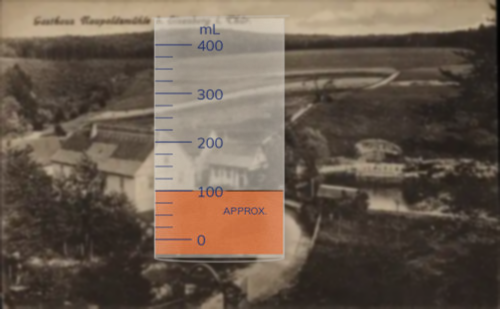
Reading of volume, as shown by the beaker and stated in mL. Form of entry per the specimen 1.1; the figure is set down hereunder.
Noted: 100
